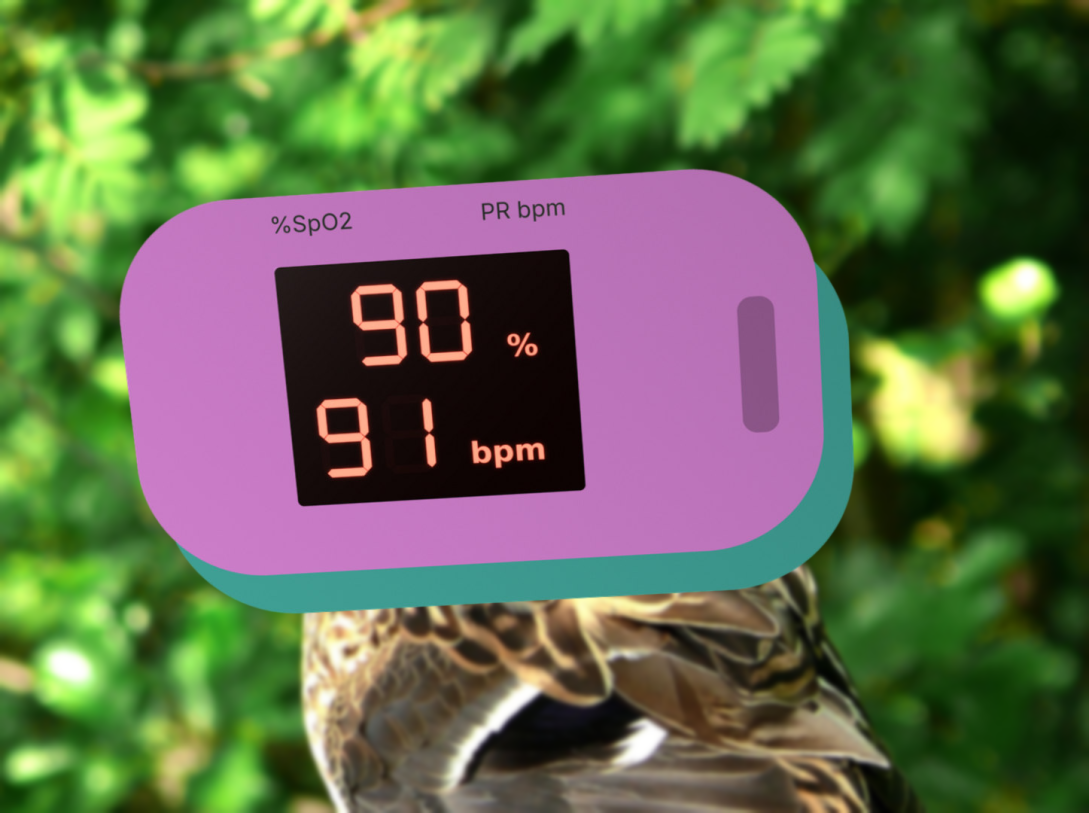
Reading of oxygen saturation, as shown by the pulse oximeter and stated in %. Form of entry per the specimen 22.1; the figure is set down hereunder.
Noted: 90
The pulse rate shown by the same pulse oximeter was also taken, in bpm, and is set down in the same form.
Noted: 91
